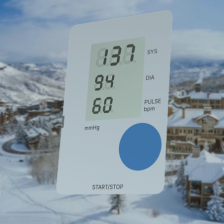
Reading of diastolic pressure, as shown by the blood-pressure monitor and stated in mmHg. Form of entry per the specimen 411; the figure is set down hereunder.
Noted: 94
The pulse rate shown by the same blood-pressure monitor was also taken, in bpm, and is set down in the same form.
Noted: 60
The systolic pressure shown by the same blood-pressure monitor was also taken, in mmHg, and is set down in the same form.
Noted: 137
